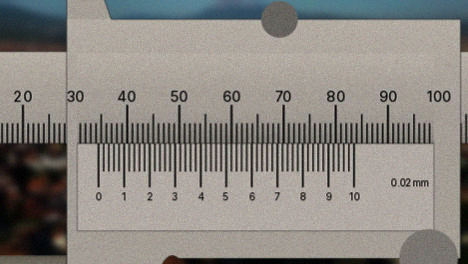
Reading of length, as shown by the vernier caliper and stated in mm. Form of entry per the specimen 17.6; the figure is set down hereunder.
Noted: 34.5
